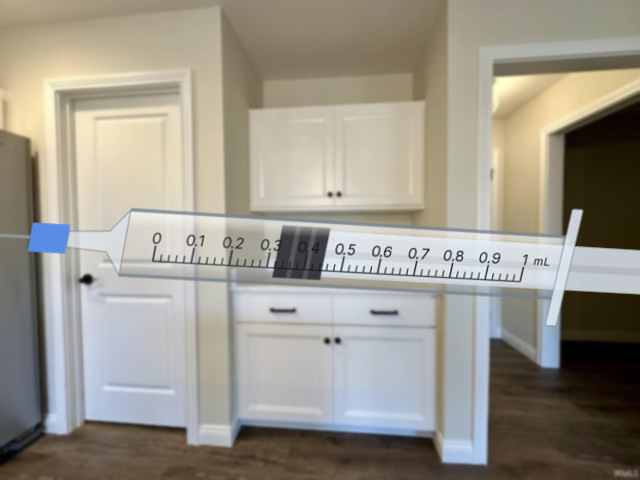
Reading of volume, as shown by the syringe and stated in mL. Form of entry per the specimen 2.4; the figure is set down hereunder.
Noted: 0.32
